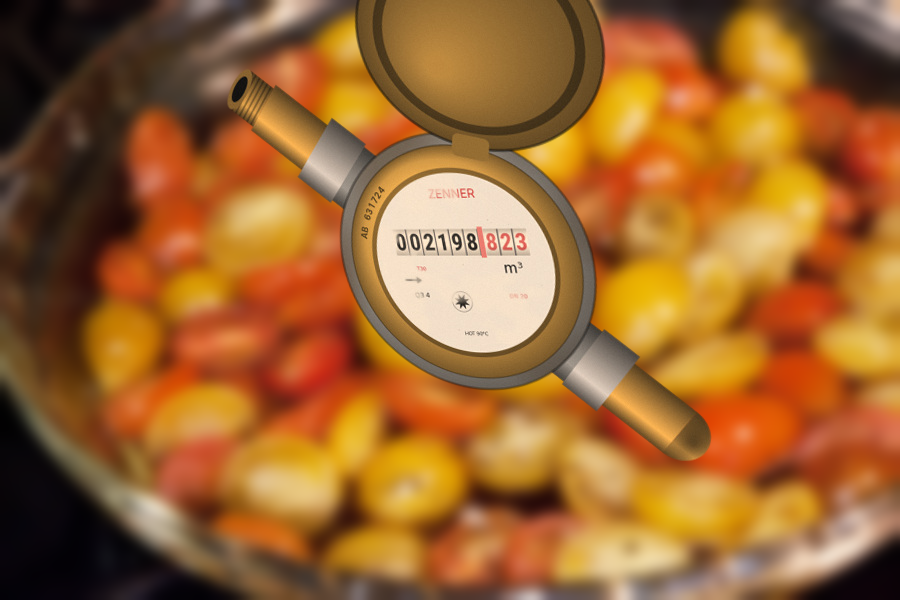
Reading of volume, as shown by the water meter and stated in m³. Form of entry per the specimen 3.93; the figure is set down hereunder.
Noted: 2198.823
